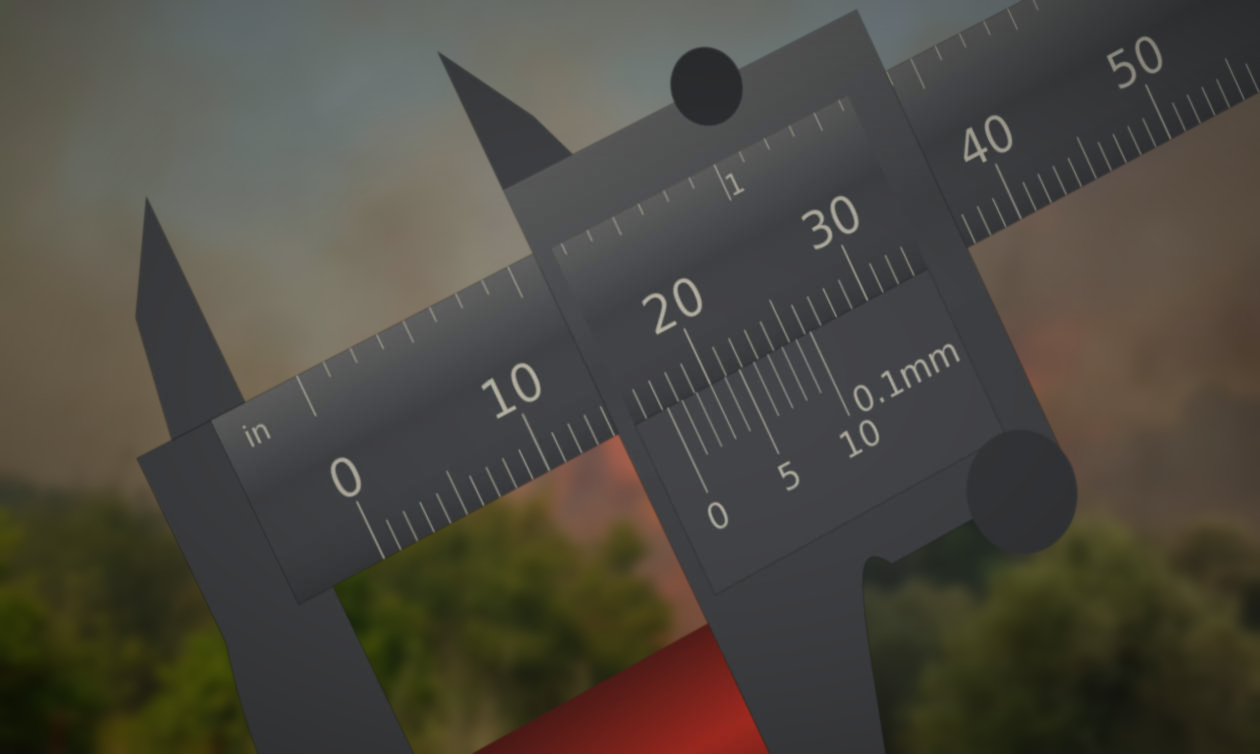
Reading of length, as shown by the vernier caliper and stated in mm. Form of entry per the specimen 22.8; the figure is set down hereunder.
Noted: 17.3
